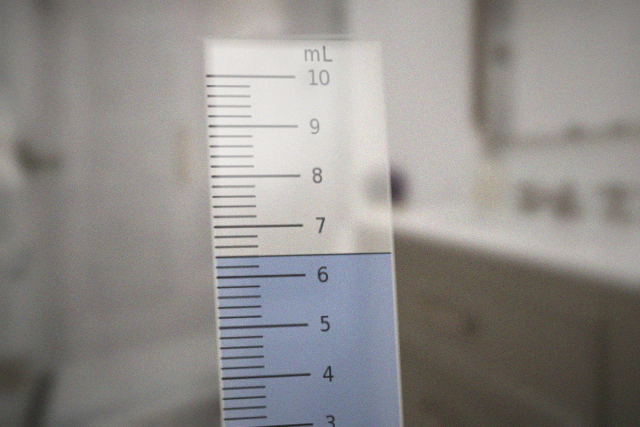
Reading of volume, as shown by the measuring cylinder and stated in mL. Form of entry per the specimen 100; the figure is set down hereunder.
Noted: 6.4
